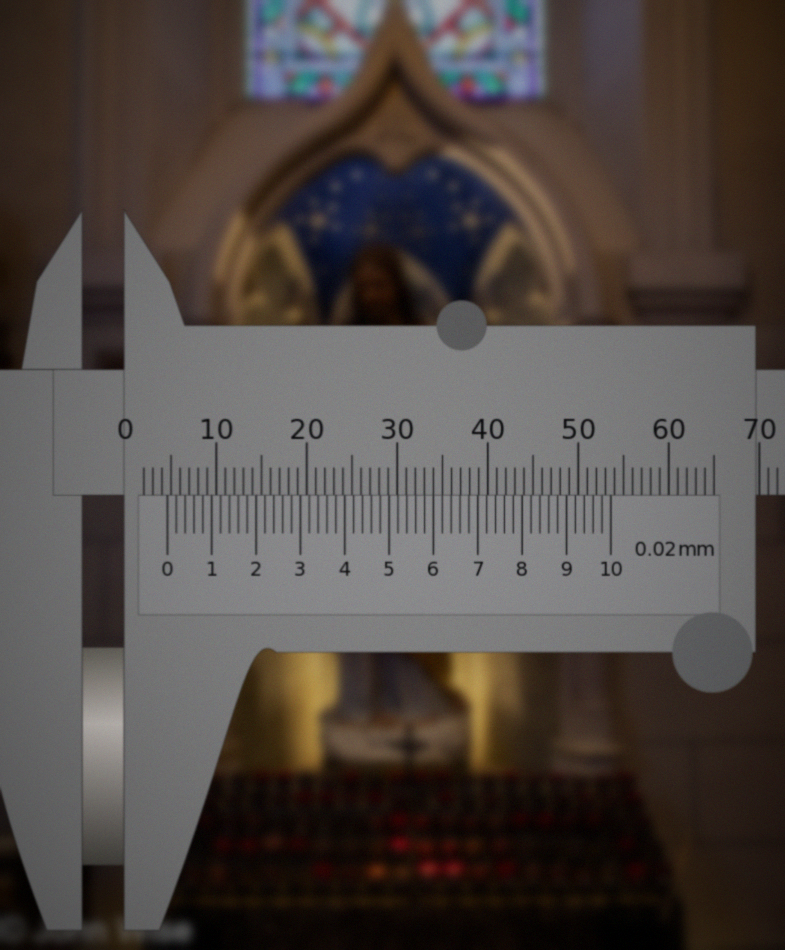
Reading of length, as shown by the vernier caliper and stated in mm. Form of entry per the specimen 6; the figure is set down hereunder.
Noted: 4.6
